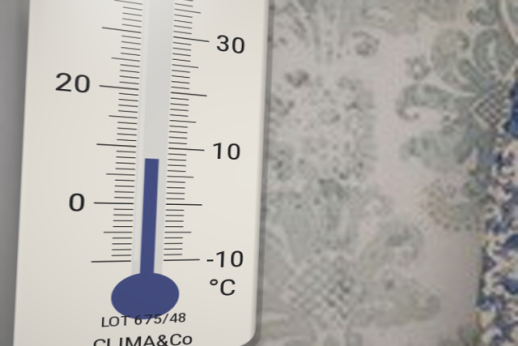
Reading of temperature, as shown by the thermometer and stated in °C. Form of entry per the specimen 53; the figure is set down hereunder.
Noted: 8
